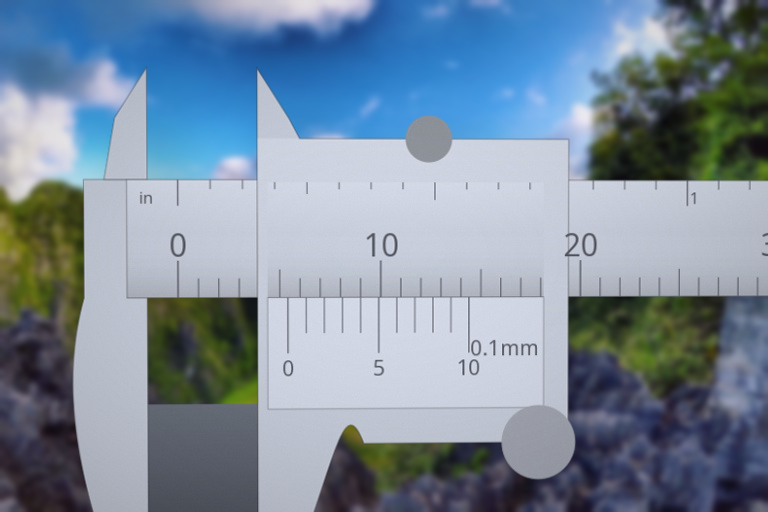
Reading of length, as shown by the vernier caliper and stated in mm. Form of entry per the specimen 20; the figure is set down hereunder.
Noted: 5.4
